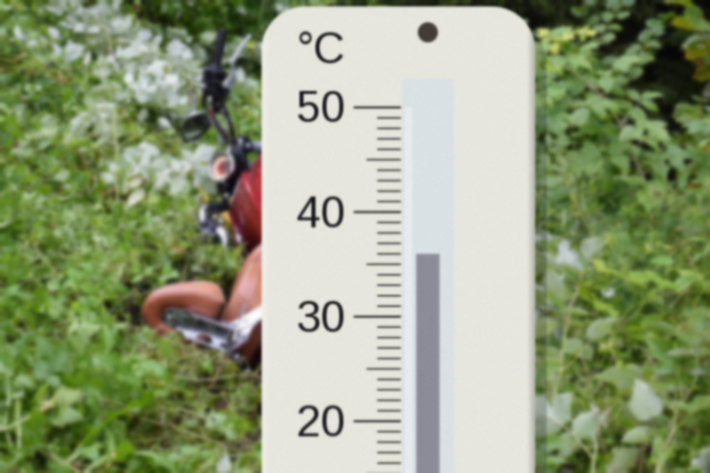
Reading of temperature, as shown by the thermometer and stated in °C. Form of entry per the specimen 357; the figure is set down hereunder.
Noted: 36
